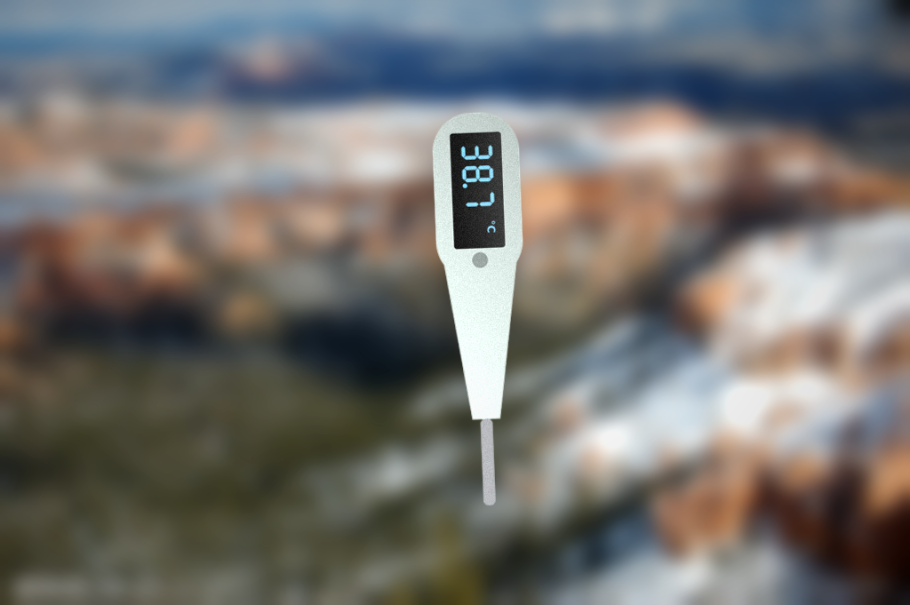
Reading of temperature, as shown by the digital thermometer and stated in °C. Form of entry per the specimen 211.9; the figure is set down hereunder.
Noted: 38.7
